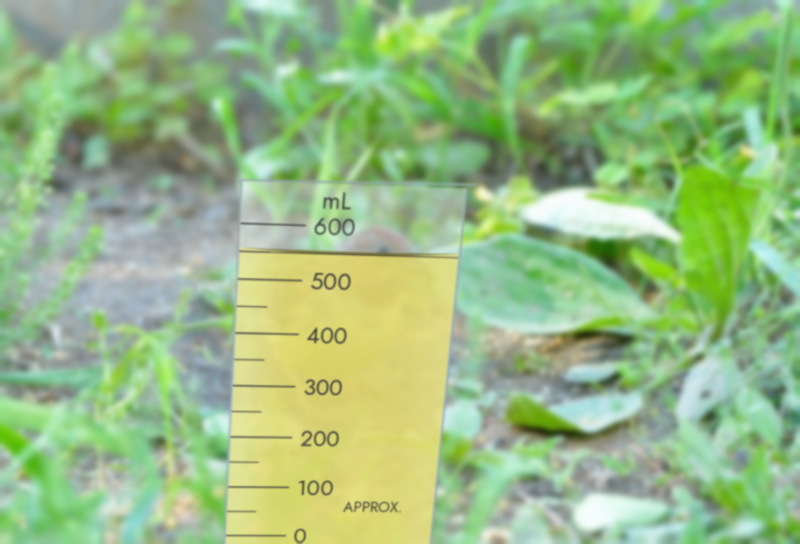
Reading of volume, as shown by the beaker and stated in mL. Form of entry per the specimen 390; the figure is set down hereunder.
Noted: 550
